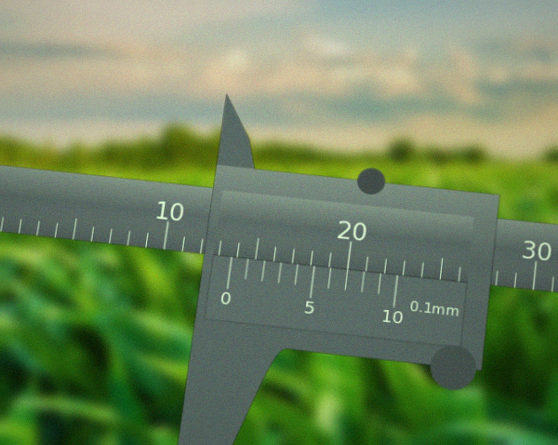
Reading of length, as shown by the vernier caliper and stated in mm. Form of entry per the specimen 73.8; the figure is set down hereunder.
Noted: 13.7
